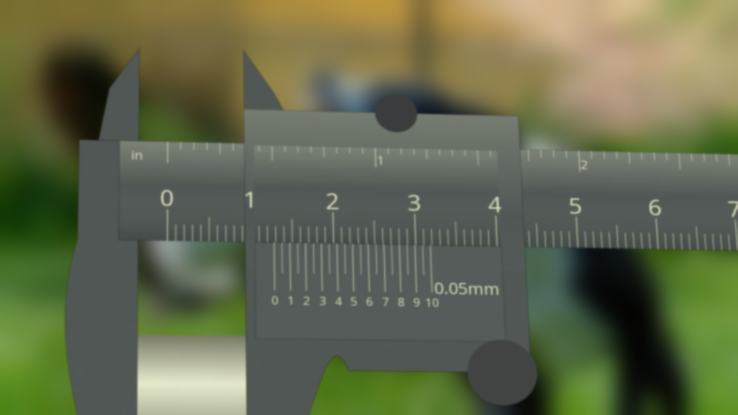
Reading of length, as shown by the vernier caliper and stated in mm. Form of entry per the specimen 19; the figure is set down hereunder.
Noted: 12.8
